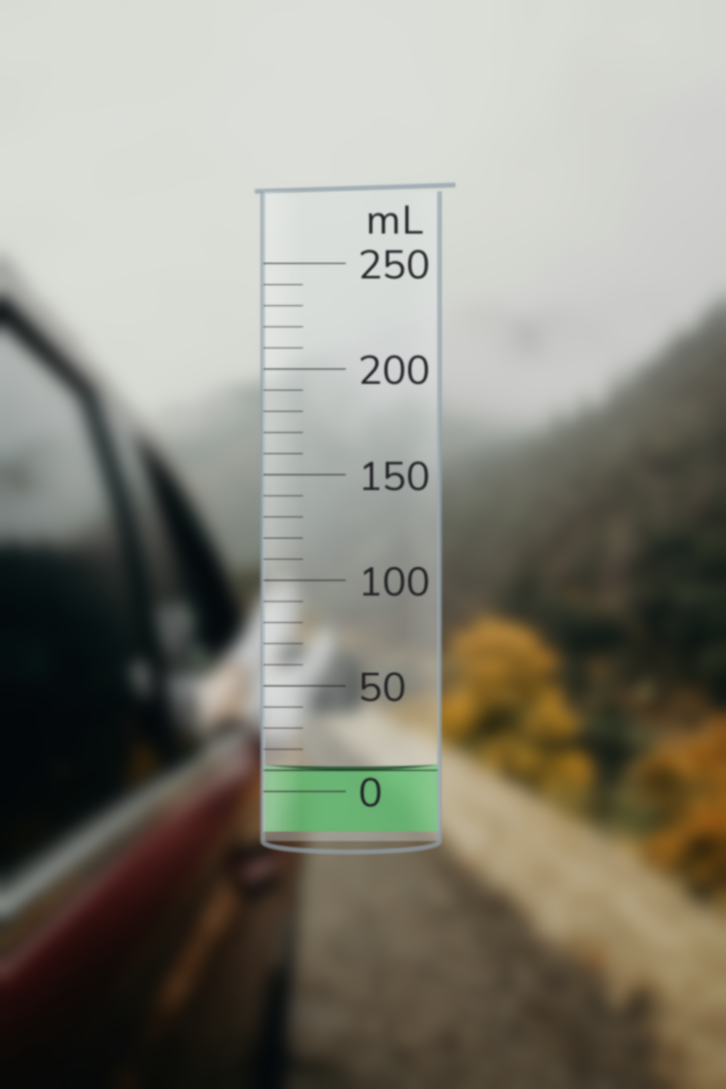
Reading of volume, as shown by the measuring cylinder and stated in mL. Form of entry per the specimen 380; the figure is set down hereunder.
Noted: 10
